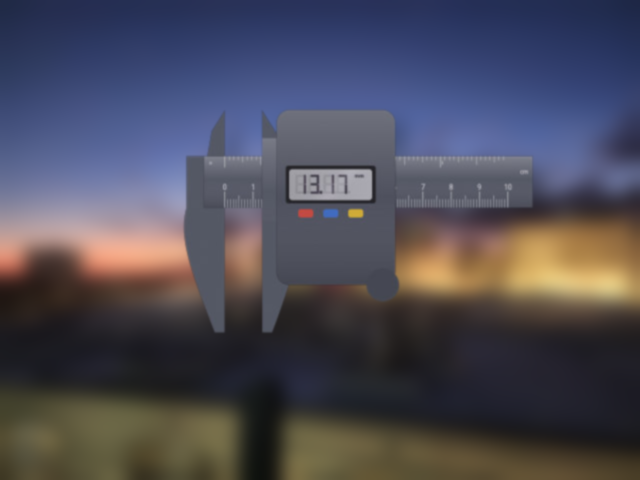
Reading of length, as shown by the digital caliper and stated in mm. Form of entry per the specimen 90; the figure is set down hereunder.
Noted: 13.17
